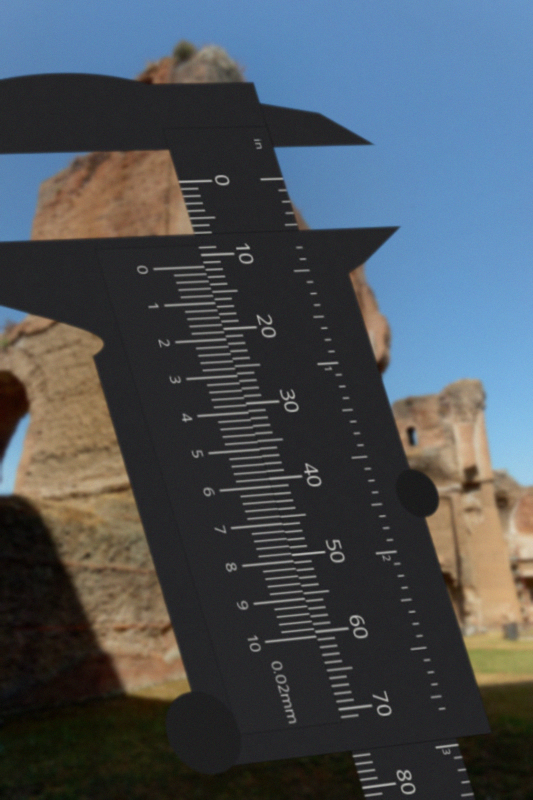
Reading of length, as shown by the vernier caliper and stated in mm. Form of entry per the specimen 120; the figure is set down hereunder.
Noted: 11.6
